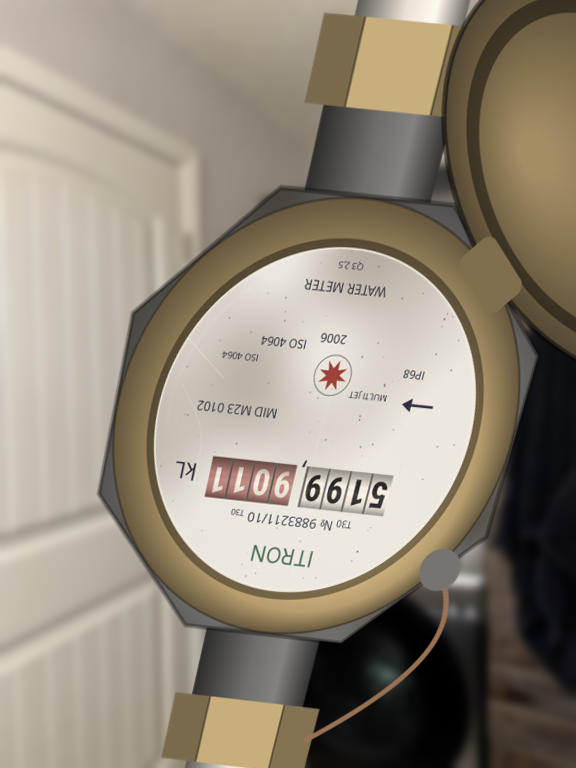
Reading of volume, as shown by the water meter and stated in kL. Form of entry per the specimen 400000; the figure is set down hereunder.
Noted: 5199.9011
